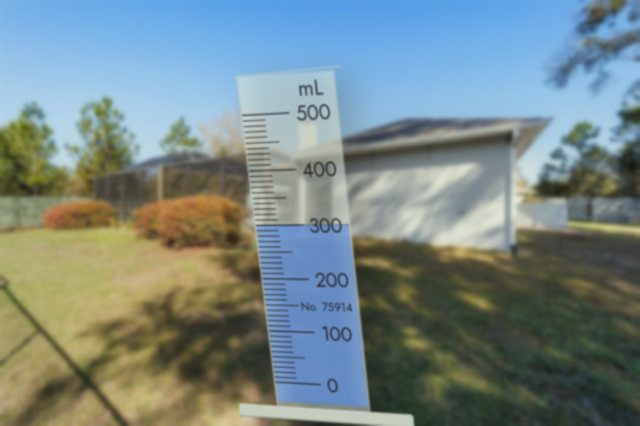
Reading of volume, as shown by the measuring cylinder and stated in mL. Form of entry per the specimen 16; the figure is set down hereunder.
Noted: 300
